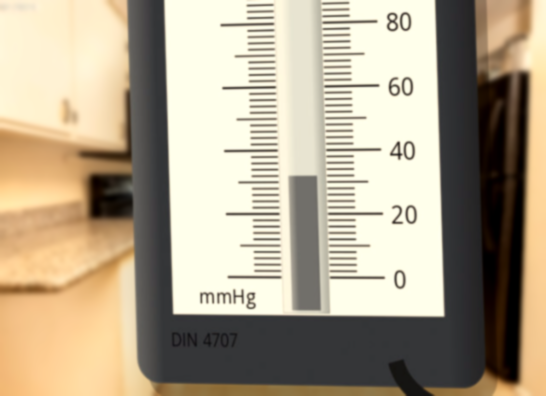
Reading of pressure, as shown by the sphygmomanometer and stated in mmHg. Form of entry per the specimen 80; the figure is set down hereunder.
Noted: 32
